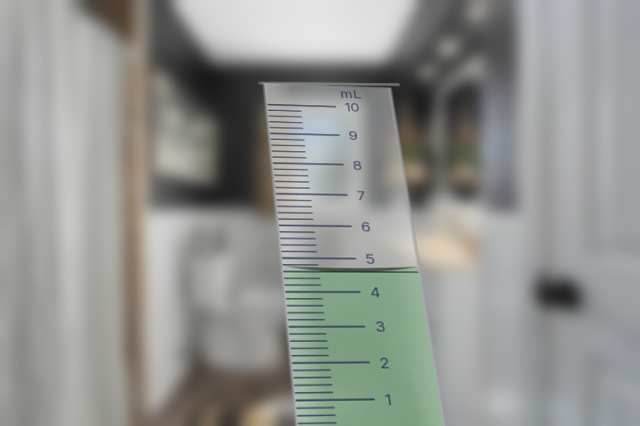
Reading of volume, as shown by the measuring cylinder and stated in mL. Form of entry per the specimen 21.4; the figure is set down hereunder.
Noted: 4.6
